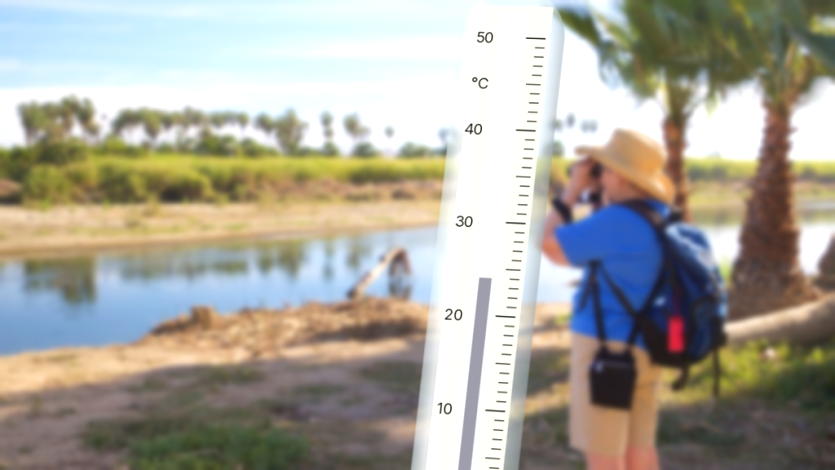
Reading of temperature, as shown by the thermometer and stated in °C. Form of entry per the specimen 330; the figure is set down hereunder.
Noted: 24
